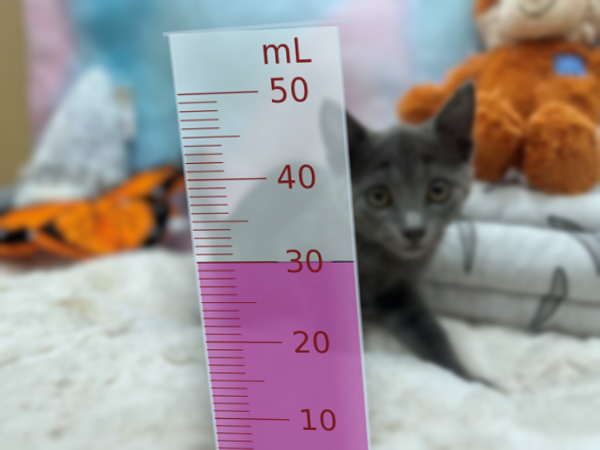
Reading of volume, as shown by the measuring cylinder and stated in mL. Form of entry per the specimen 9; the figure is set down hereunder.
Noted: 30
